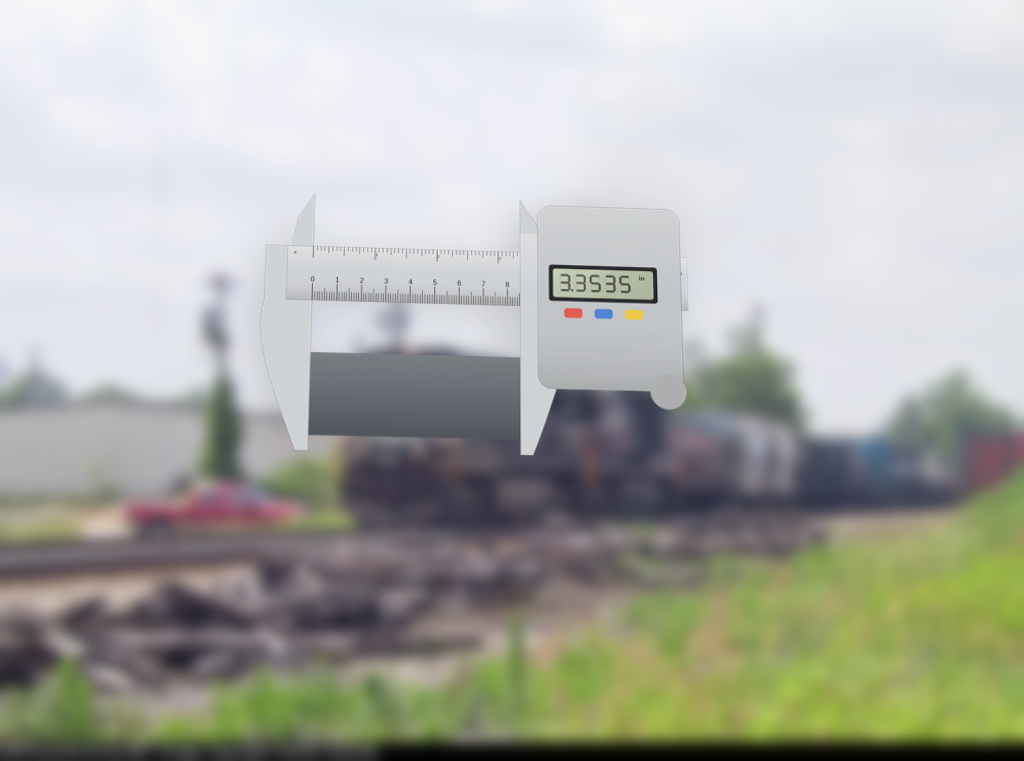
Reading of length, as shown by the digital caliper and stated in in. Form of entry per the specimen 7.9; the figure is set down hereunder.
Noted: 3.3535
